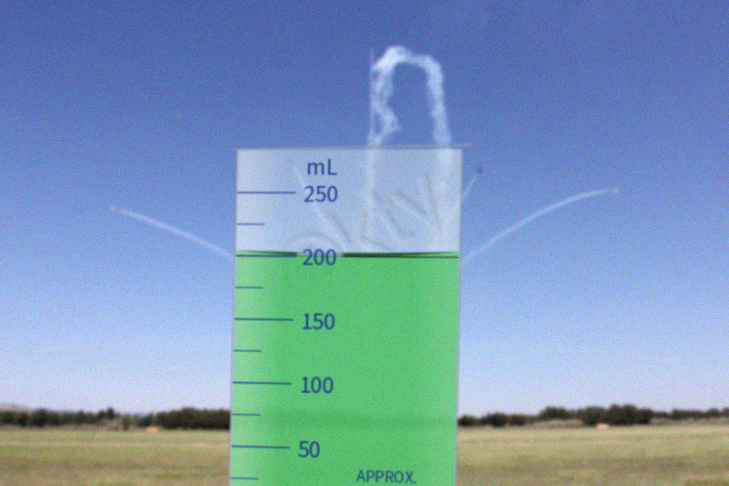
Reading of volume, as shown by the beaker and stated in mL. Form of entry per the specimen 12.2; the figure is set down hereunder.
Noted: 200
